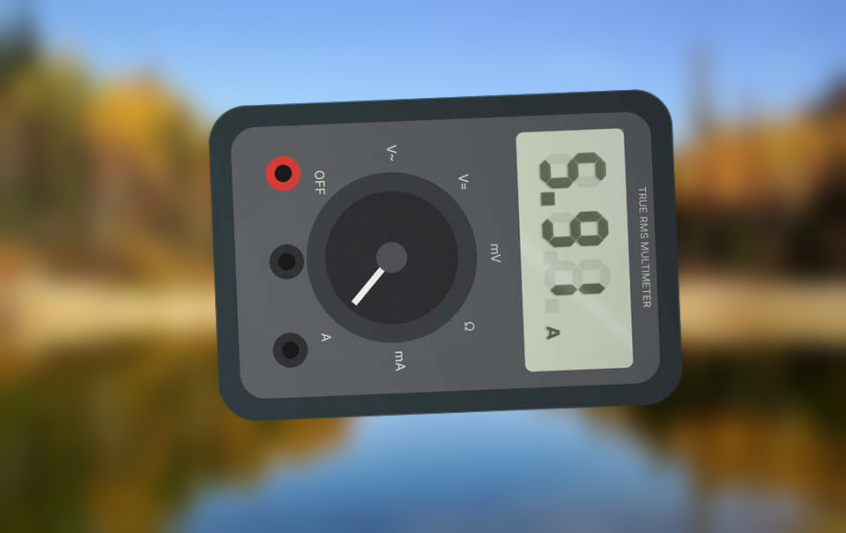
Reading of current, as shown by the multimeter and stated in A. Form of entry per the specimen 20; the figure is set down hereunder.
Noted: 5.91
